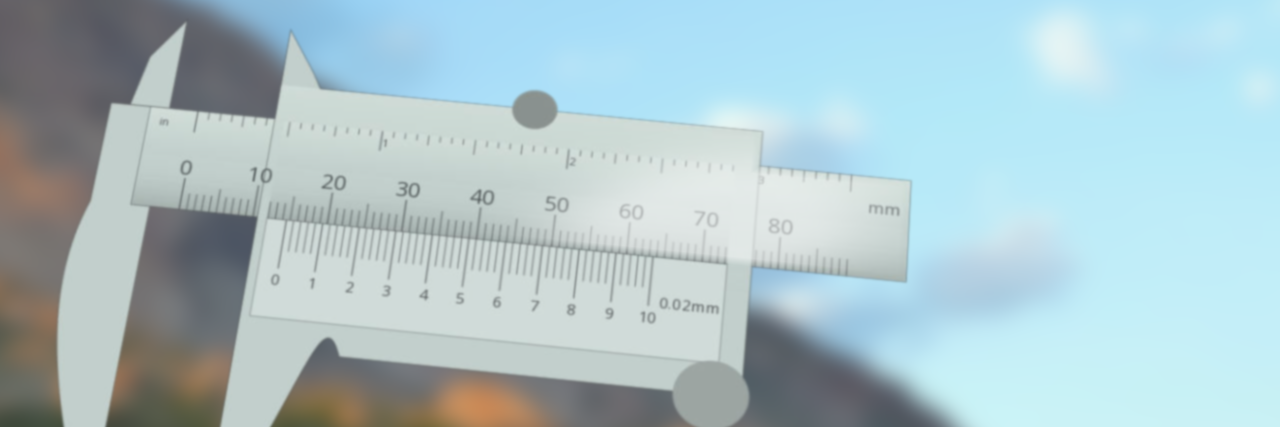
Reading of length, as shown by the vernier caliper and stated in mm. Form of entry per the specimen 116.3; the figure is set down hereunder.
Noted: 14.5
